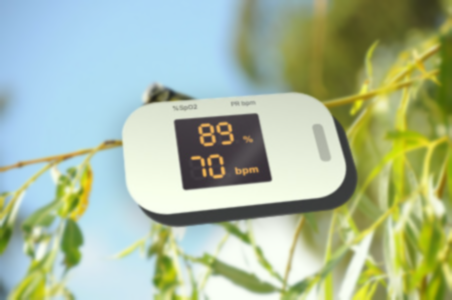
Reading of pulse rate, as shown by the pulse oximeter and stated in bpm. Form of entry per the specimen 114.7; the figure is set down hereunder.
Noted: 70
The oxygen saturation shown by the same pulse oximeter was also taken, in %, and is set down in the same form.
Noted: 89
